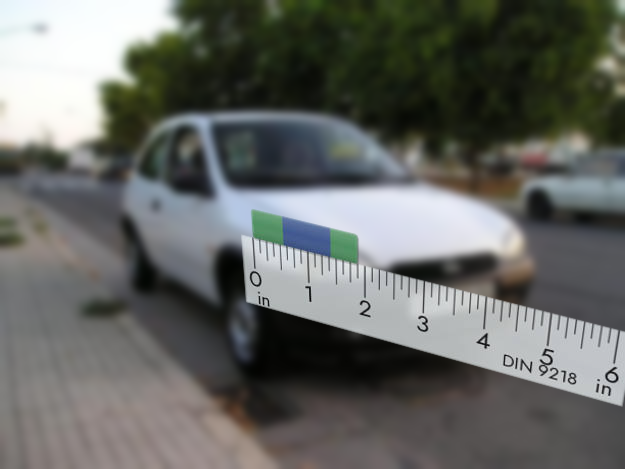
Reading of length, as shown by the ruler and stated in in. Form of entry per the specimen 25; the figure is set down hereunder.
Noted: 1.875
